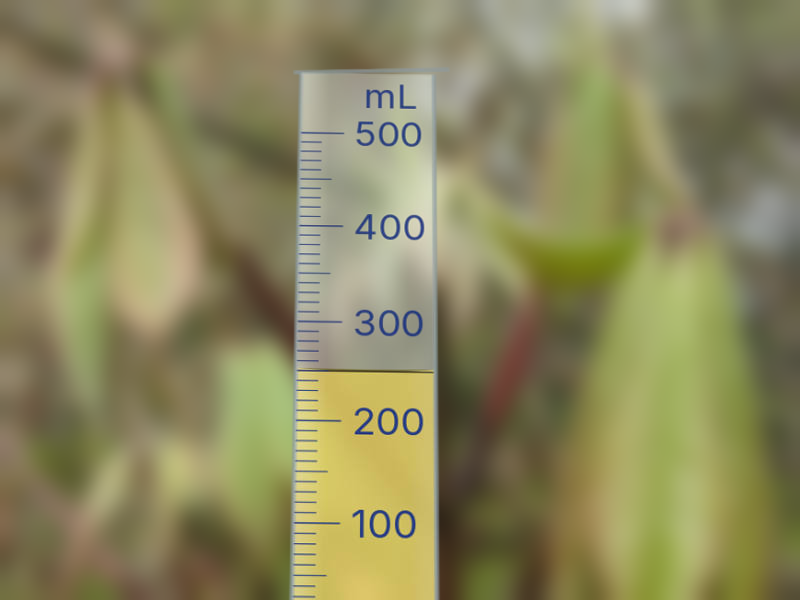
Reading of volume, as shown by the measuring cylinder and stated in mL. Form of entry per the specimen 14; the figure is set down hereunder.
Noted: 250
